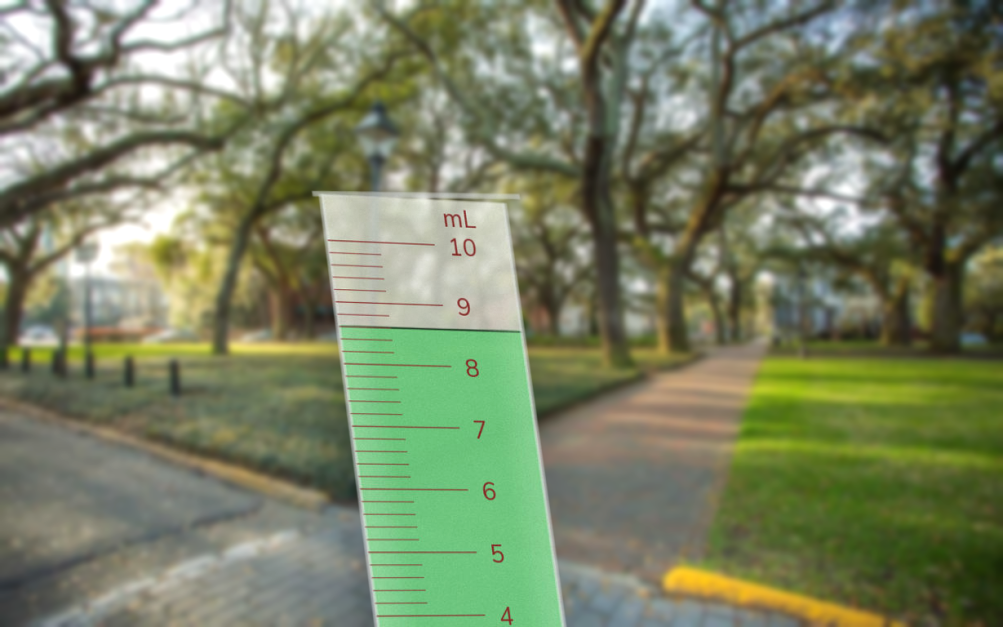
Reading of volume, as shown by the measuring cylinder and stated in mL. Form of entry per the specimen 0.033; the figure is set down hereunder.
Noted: 8.6
